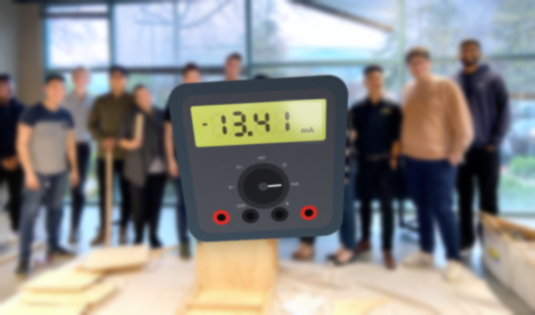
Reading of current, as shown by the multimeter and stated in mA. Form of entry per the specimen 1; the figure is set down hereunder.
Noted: -13.41
